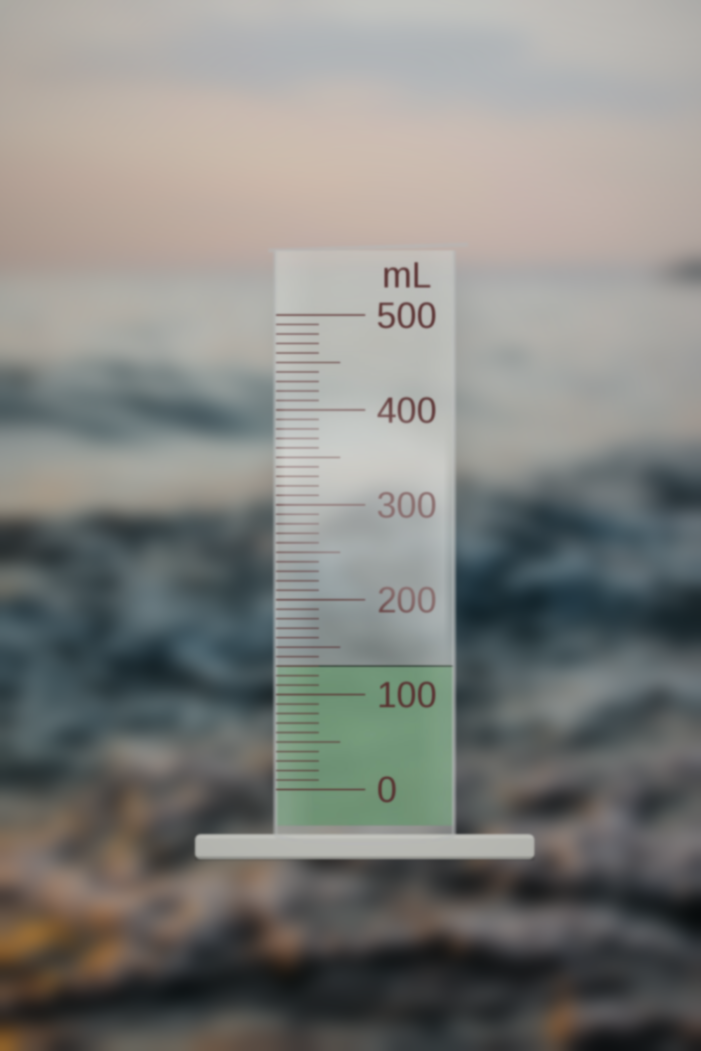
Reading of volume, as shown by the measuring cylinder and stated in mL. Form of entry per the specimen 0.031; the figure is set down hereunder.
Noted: 130
